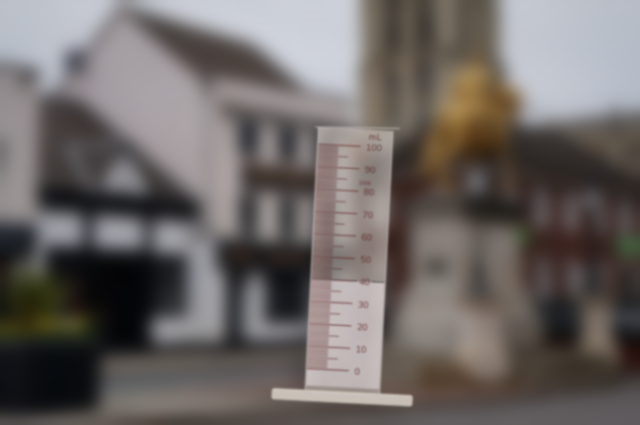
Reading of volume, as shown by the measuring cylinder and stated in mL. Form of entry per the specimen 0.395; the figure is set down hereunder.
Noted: 40
